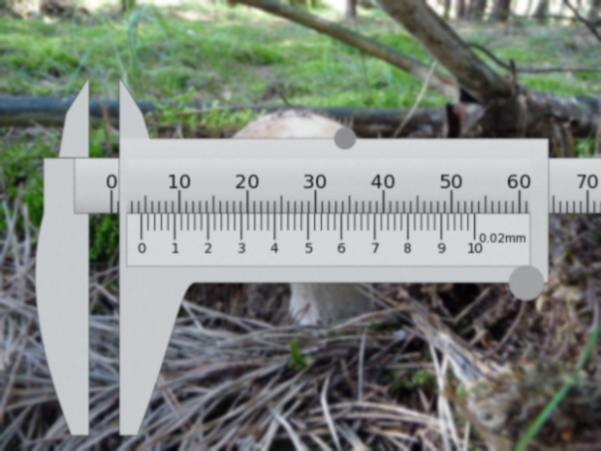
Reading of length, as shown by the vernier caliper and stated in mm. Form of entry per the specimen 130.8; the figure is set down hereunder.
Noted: 4.4
